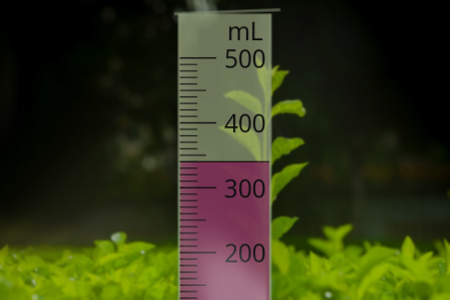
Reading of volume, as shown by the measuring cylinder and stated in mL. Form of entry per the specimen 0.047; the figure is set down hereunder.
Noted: 340
